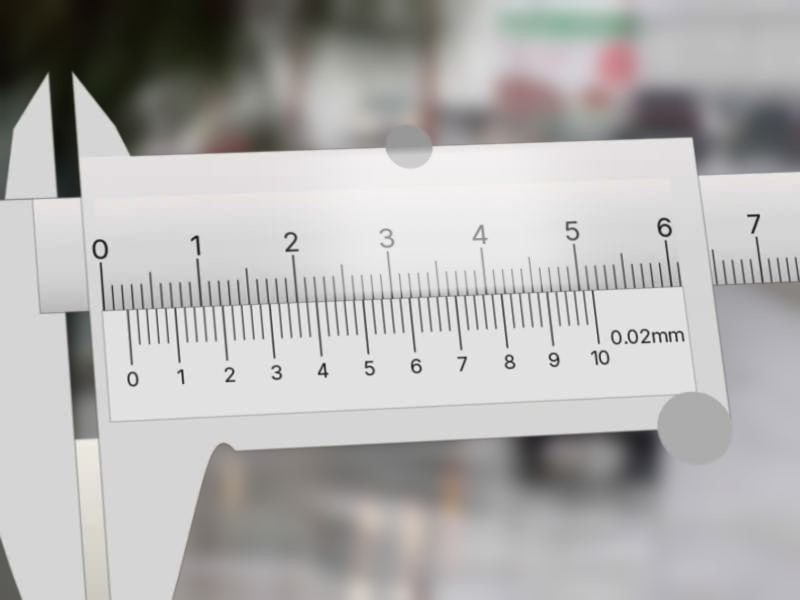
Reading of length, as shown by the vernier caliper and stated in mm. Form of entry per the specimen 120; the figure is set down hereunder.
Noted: 2.4
